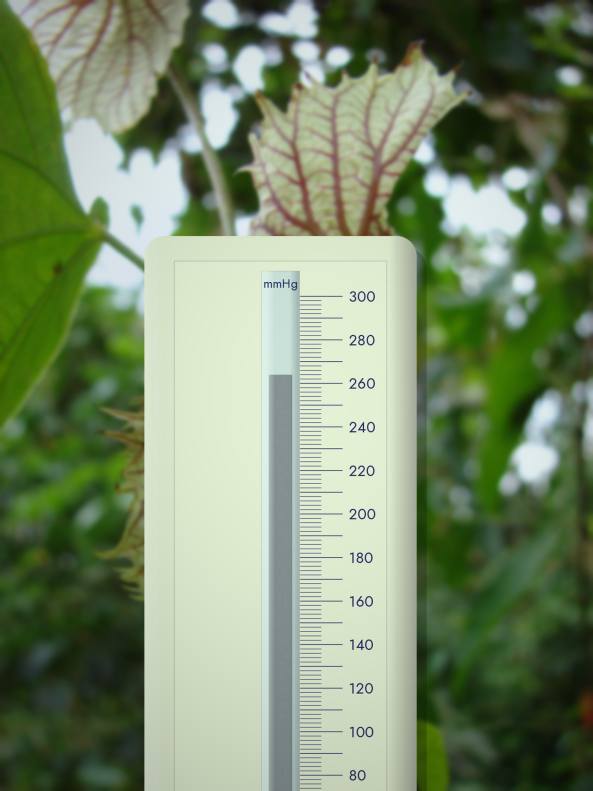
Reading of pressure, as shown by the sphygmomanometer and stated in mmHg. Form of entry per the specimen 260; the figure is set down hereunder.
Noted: 264
